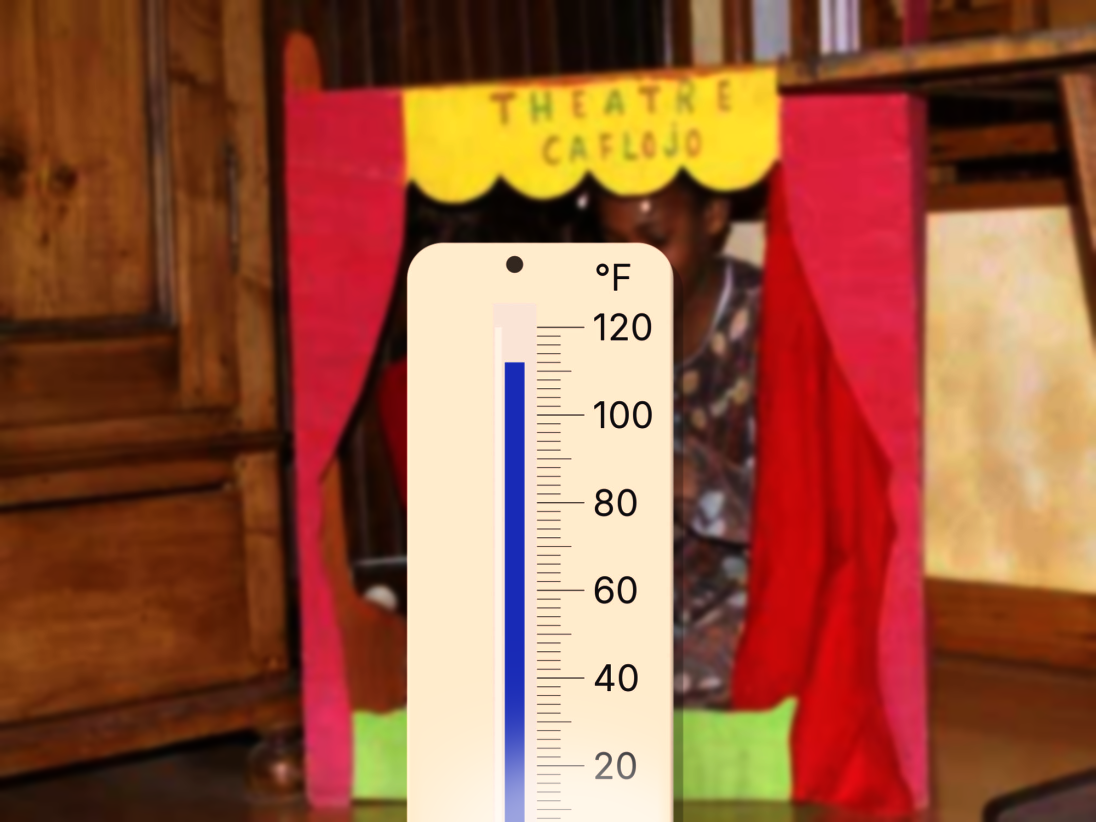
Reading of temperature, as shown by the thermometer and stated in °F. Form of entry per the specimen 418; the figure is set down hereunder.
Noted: 112
